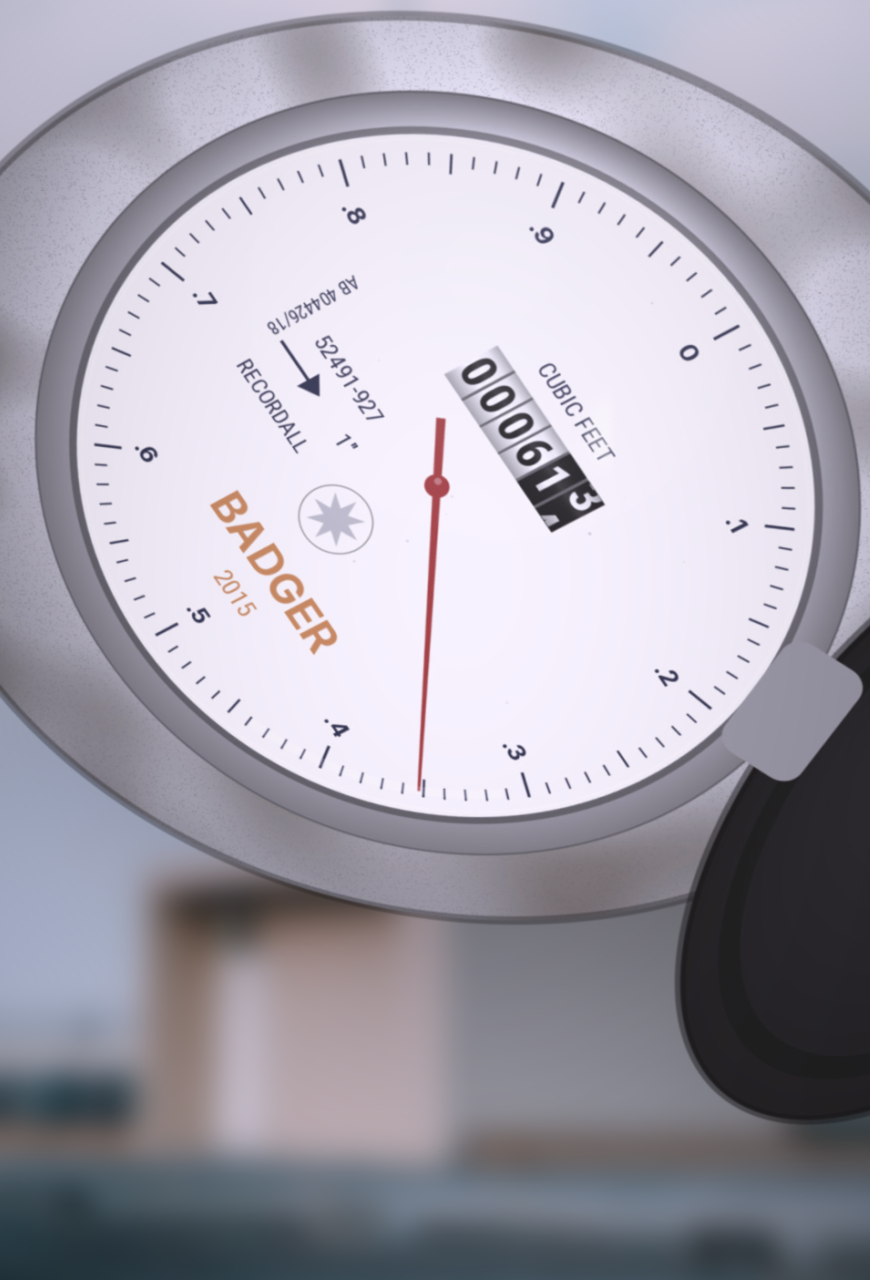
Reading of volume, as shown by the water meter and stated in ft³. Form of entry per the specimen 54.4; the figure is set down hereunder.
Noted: 613.35
